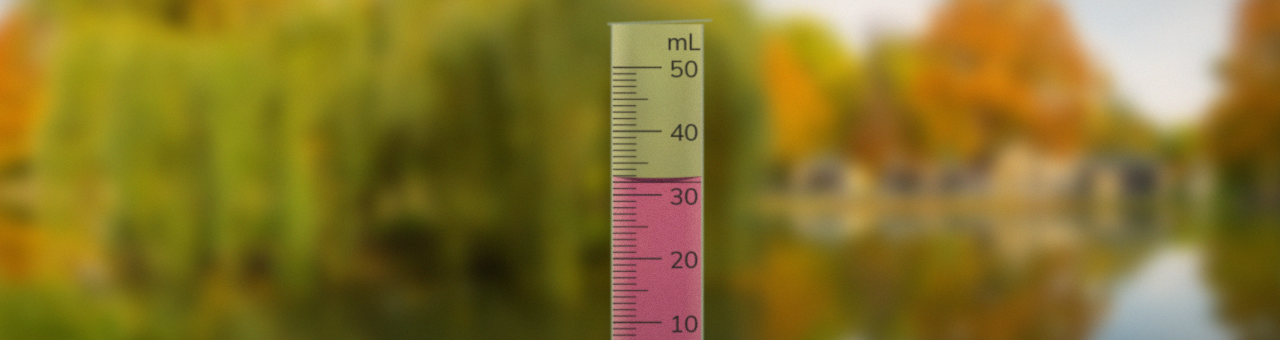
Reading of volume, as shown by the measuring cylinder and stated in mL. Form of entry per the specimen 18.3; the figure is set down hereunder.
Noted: 32
